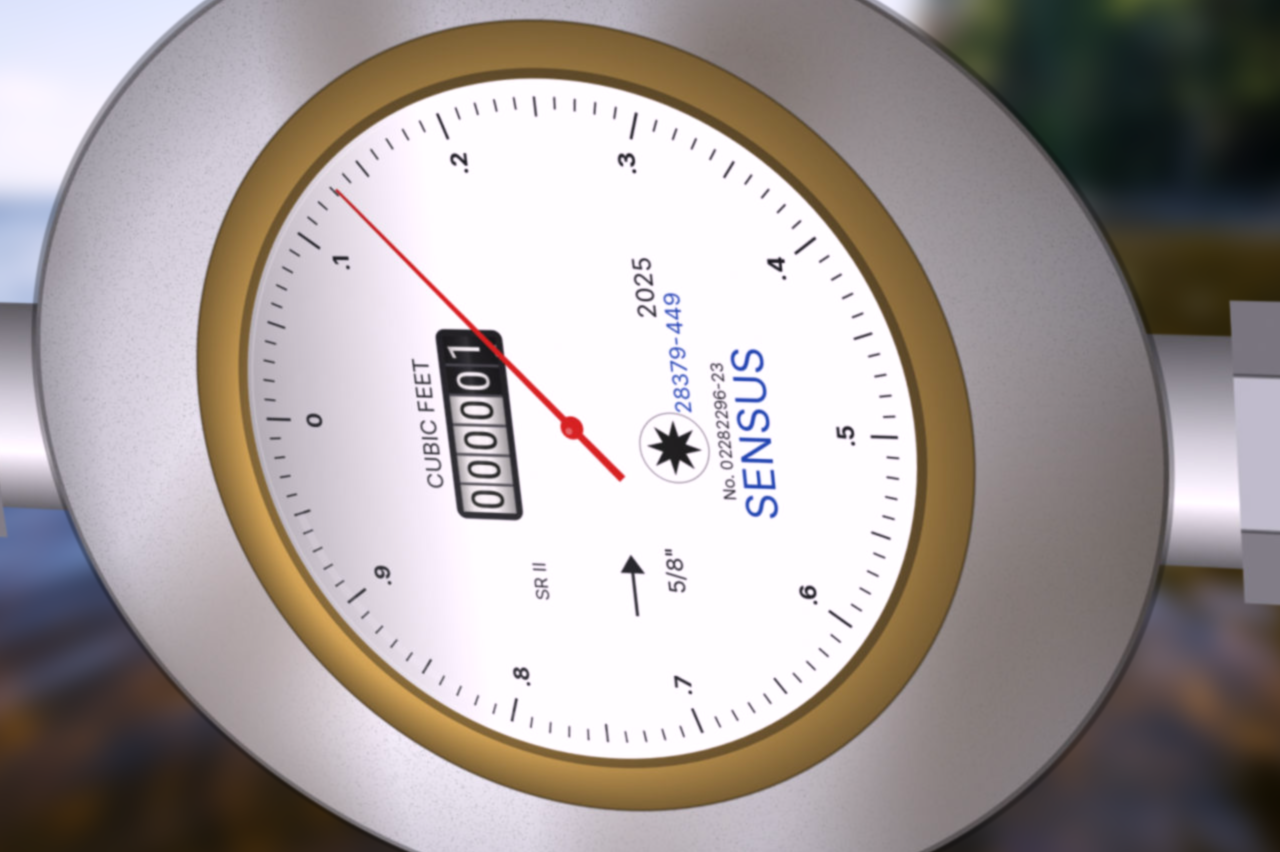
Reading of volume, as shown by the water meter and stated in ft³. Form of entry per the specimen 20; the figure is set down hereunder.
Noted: 1.13
